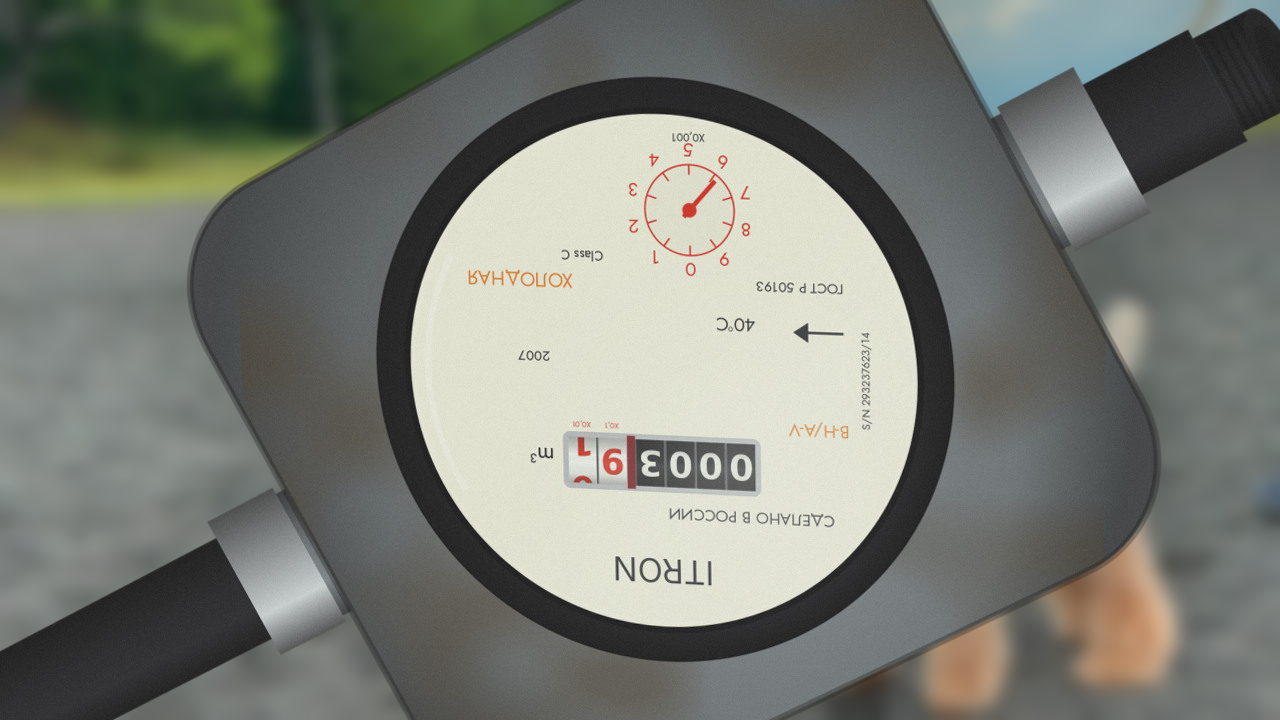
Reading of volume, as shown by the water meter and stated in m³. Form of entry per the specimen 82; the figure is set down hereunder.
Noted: 3.906
